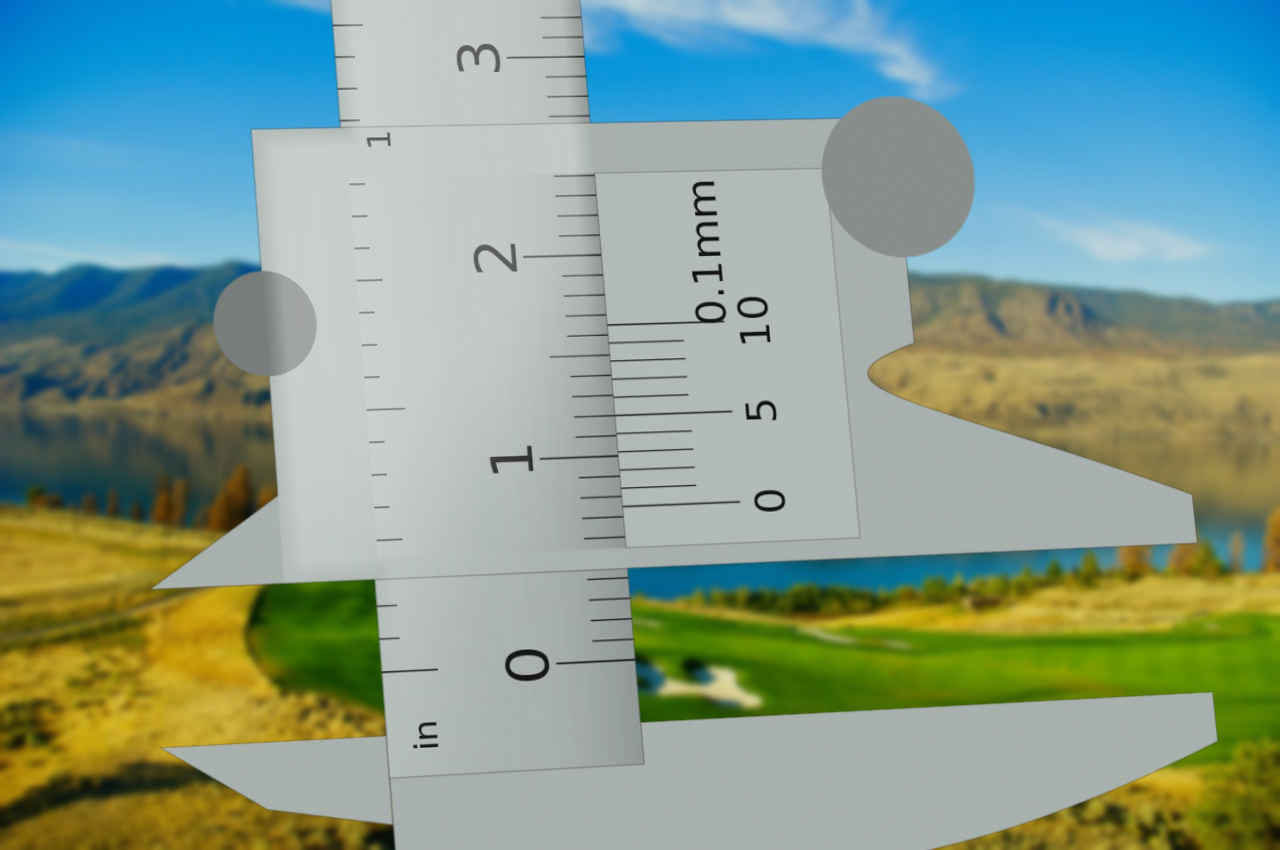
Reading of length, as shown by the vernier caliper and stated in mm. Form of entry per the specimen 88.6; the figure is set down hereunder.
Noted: 7.5
